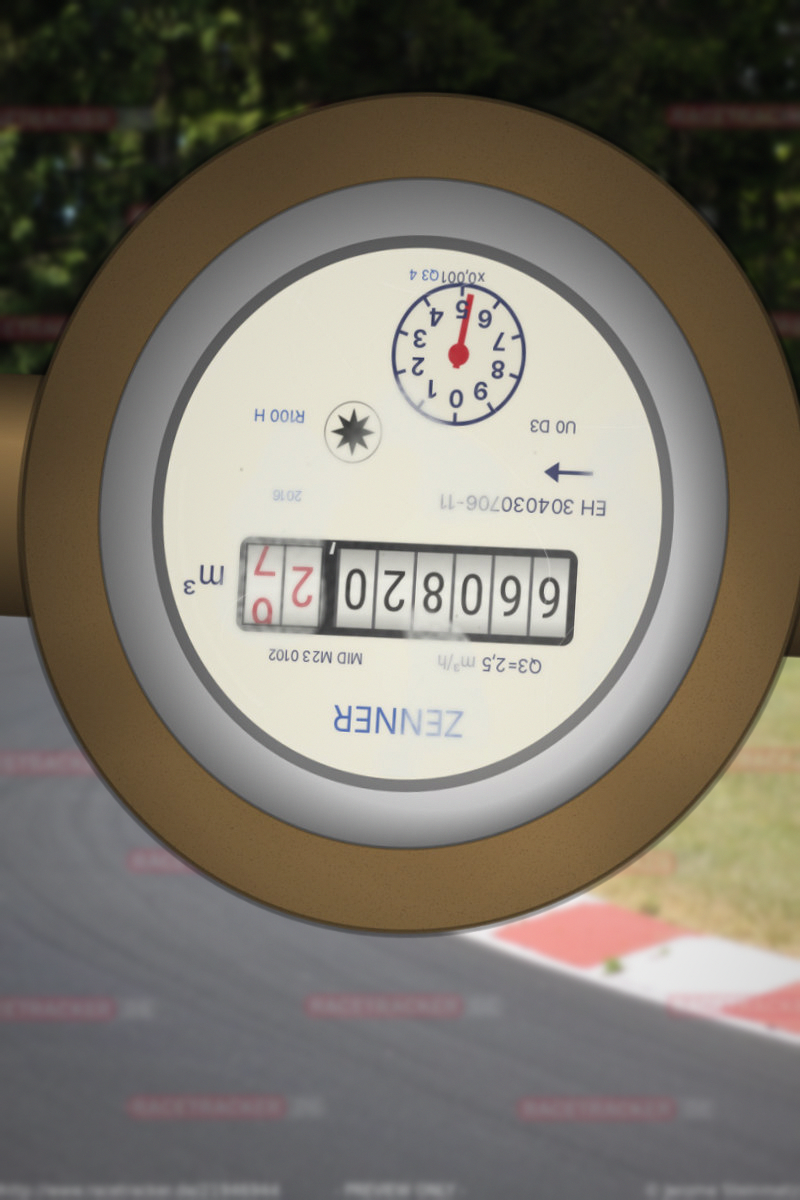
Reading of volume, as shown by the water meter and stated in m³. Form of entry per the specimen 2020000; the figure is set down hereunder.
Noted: 660820.265
